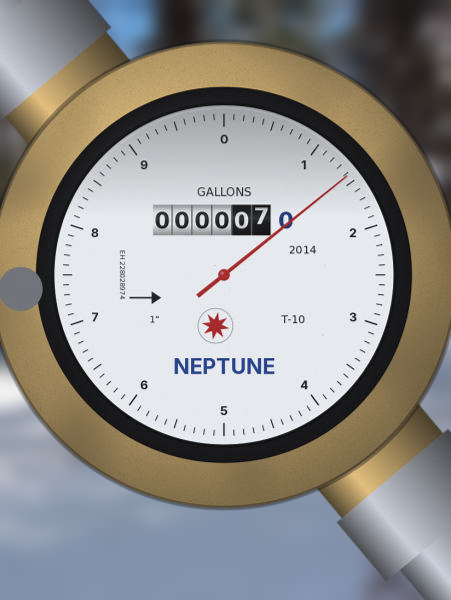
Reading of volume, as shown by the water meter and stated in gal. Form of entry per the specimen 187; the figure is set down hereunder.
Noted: 71.4
